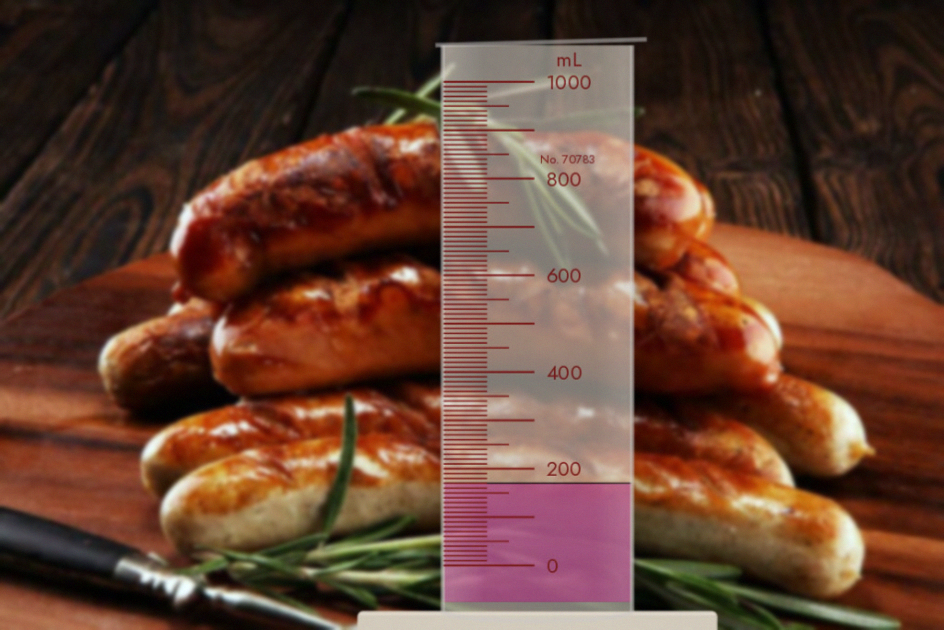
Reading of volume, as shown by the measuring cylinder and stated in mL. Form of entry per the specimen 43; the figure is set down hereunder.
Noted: 170
